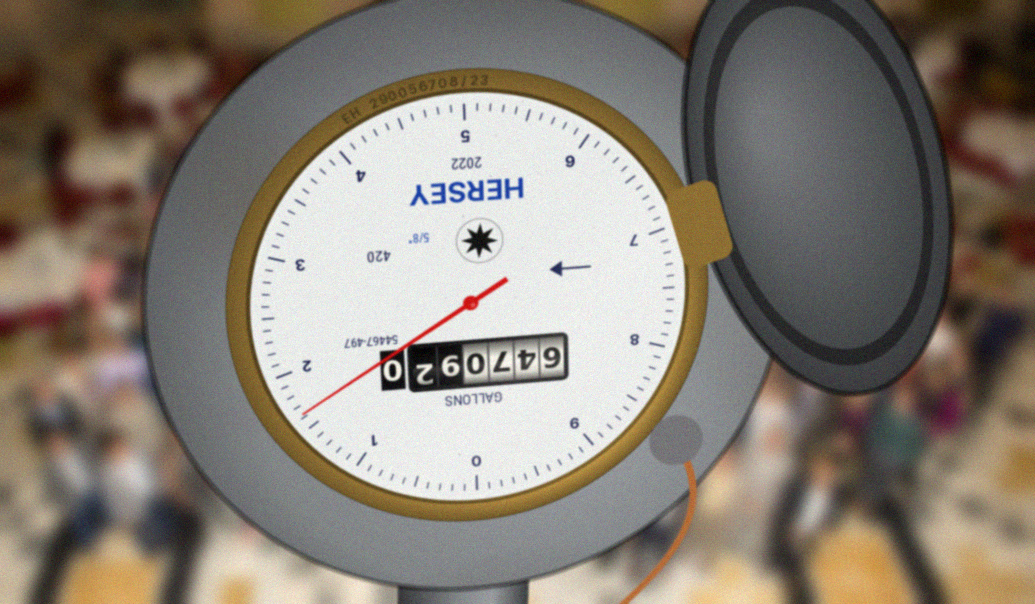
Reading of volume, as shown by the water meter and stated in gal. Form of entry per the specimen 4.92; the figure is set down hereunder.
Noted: 6470921.6
